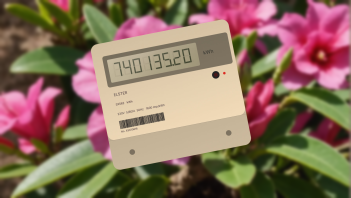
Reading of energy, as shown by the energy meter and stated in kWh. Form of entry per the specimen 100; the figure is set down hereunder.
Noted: 740135.20
